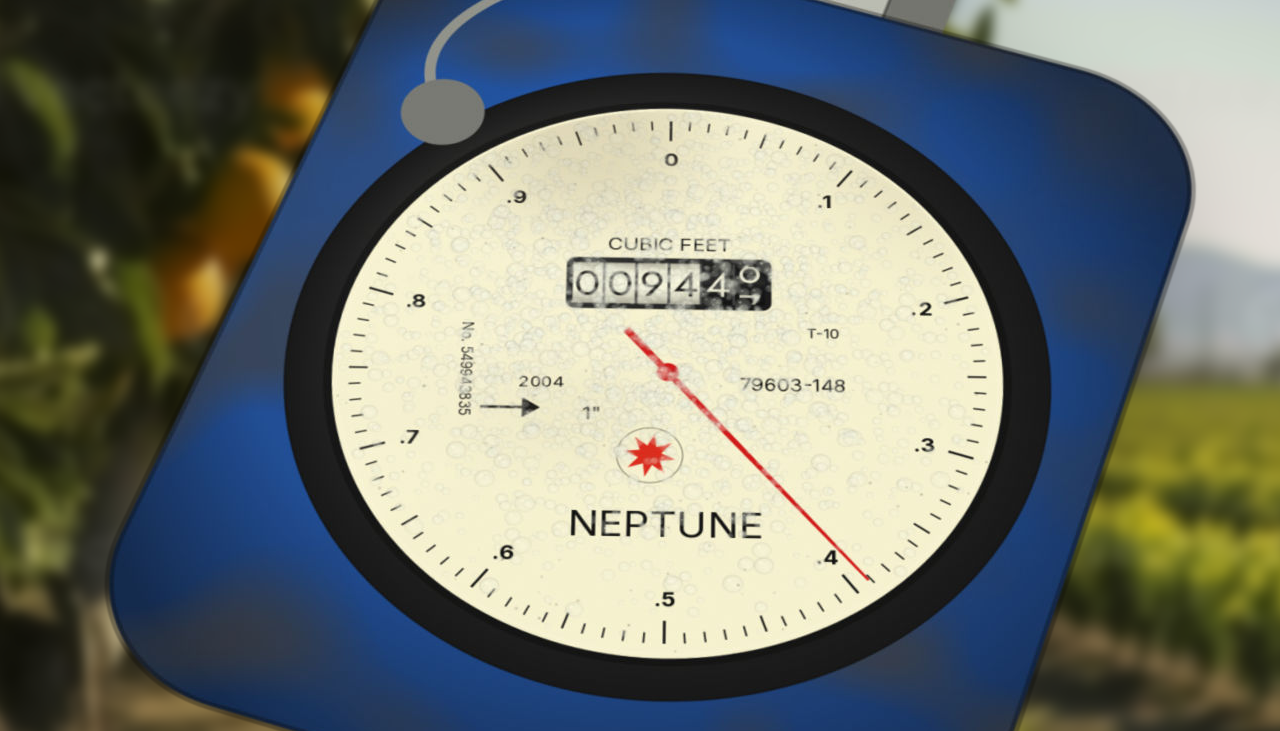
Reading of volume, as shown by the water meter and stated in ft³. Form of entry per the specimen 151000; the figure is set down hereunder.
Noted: 9446.39
